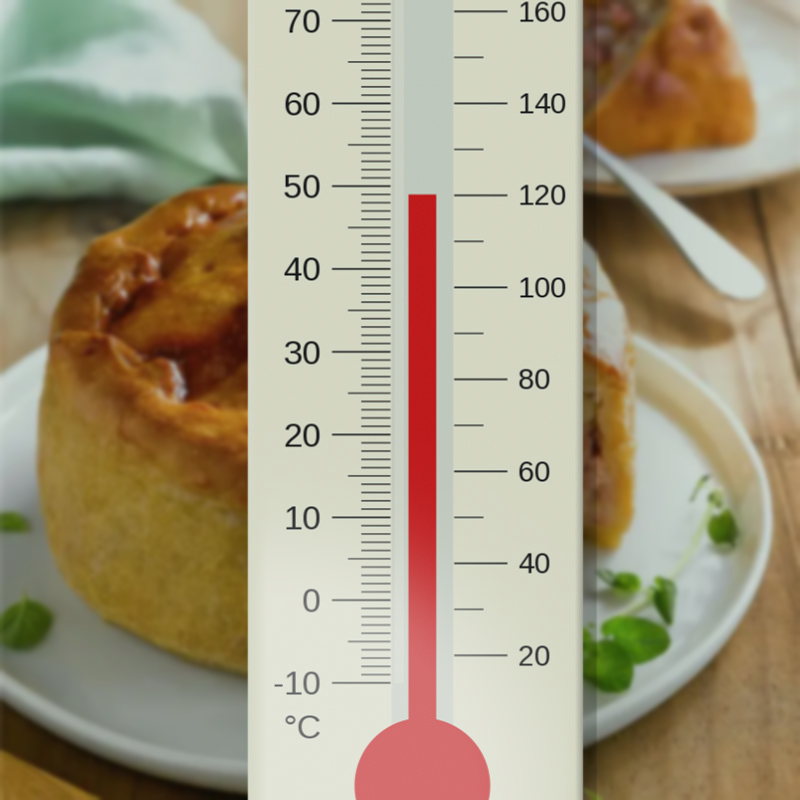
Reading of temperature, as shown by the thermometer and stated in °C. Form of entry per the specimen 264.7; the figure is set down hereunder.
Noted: 49
